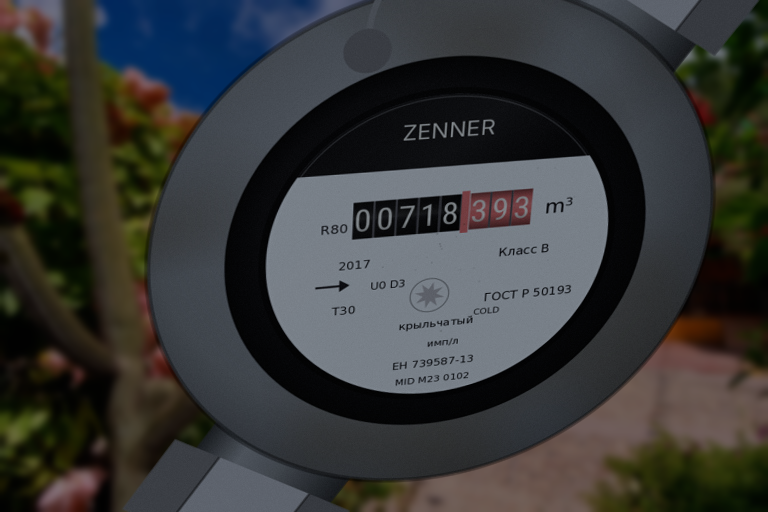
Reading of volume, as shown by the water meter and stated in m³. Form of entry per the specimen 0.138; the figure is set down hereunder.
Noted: 718.393
